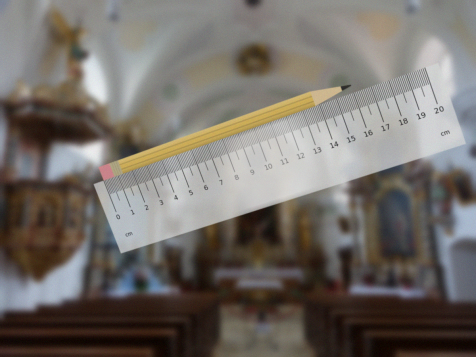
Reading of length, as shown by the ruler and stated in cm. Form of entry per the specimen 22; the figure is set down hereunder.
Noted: 16
